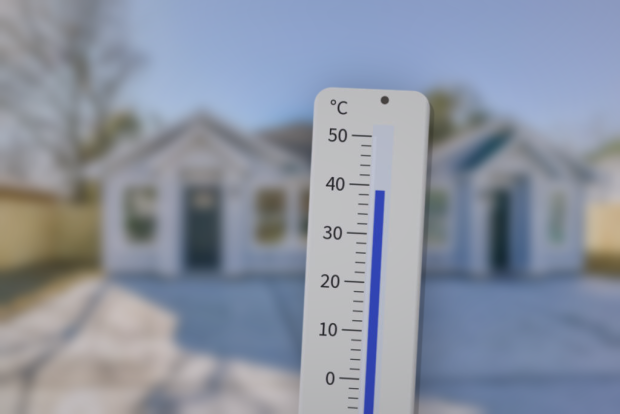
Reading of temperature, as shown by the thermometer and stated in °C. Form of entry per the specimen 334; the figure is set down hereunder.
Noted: 39
